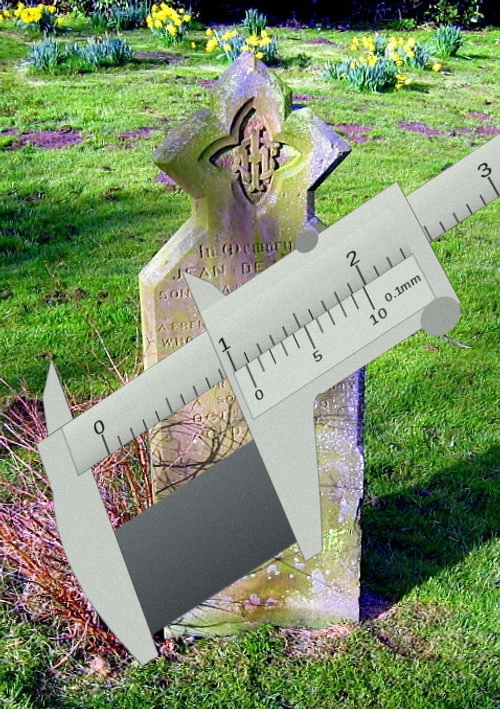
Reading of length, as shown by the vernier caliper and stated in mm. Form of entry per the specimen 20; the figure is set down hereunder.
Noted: 10.8
